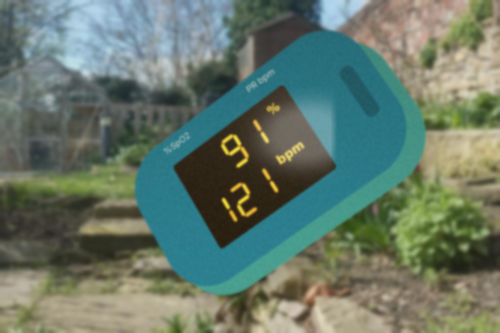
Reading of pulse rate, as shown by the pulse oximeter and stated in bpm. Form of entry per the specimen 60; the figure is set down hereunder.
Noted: 121
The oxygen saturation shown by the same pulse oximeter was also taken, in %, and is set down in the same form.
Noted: 91
